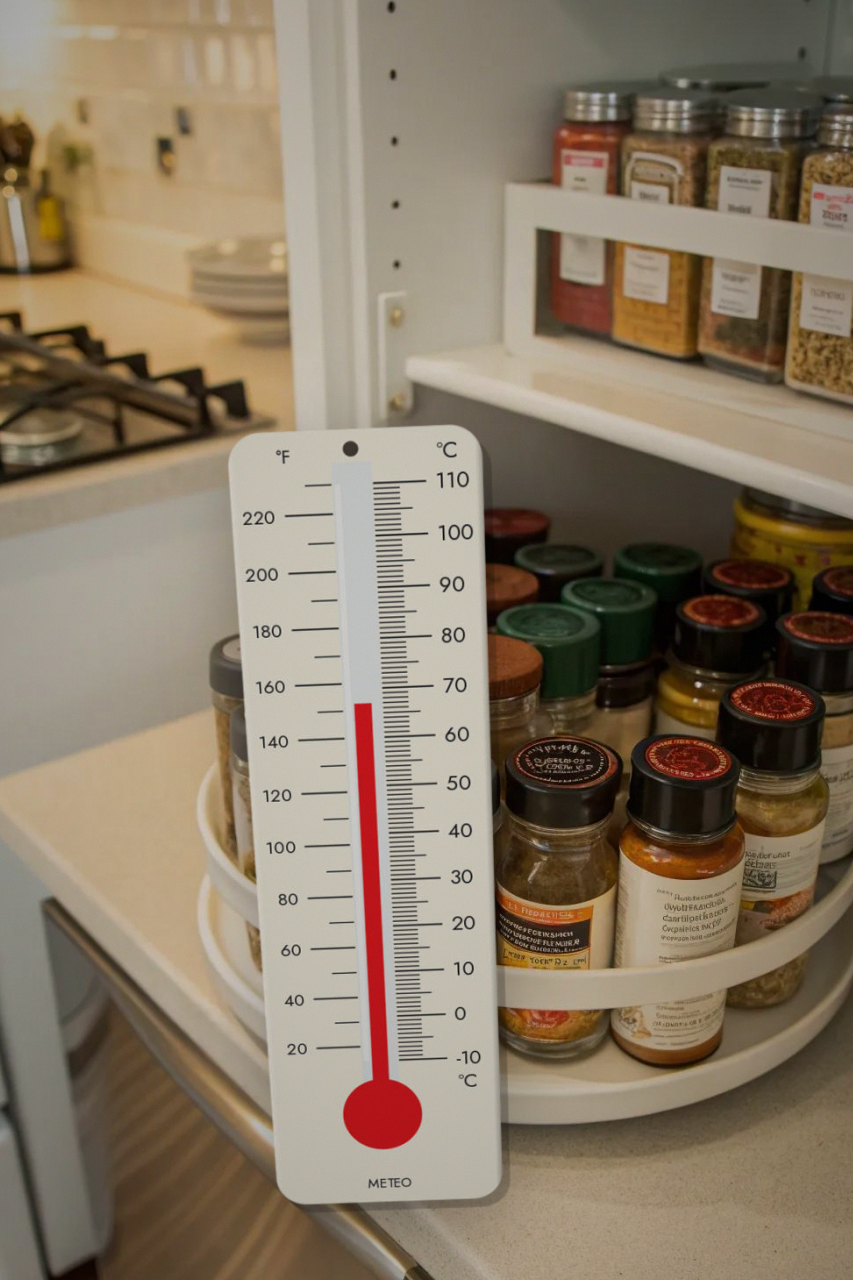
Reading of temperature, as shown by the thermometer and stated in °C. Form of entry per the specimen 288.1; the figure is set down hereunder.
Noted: 67
